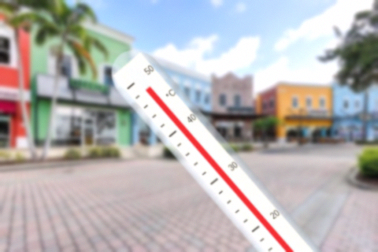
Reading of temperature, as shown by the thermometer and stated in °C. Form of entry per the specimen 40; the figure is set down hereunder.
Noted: 48
